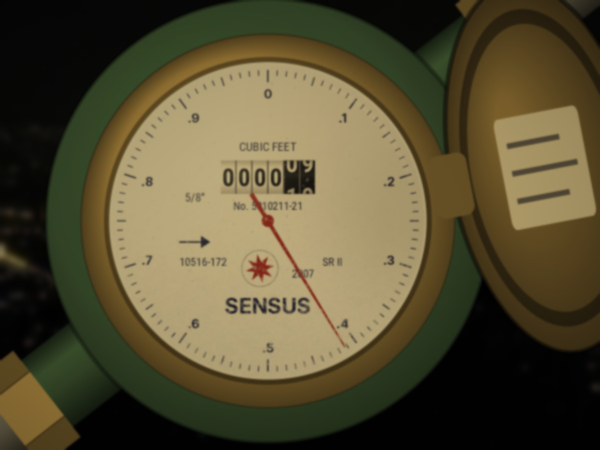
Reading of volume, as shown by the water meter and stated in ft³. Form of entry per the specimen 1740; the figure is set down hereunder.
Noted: 9.41
